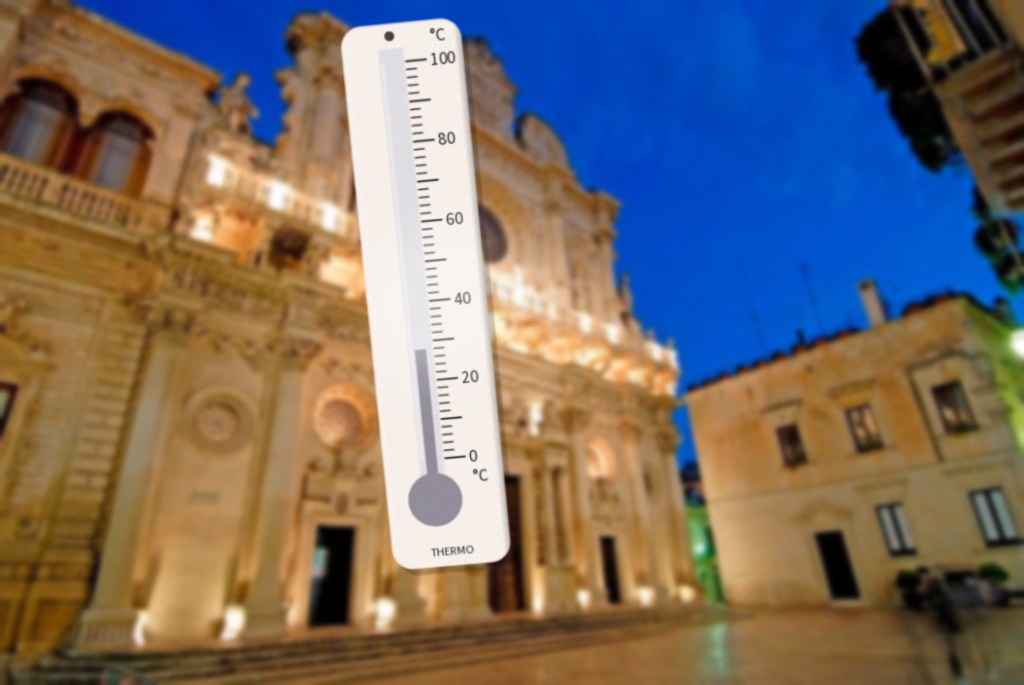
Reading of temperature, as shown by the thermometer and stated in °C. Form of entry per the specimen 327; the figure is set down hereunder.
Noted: 28
